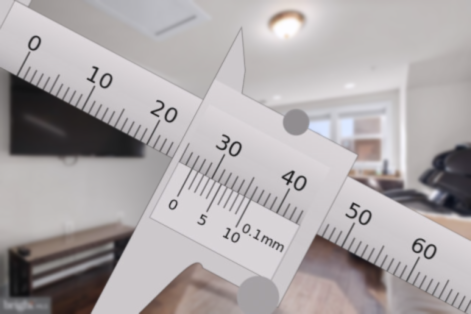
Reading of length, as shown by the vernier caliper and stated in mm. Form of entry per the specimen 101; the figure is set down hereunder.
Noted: 27.0
